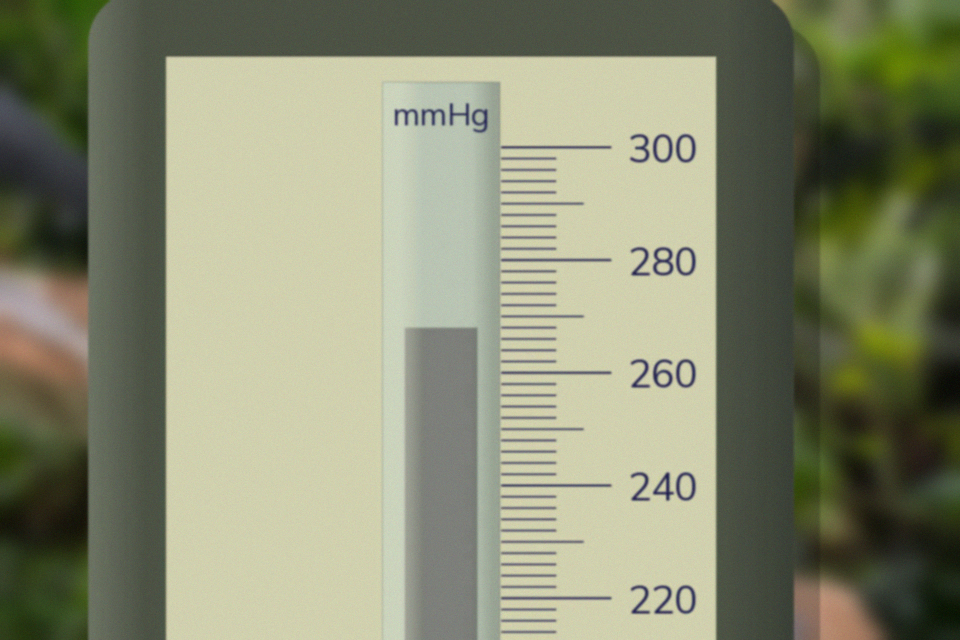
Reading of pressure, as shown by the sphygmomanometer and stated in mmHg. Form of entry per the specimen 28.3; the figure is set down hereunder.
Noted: 268
